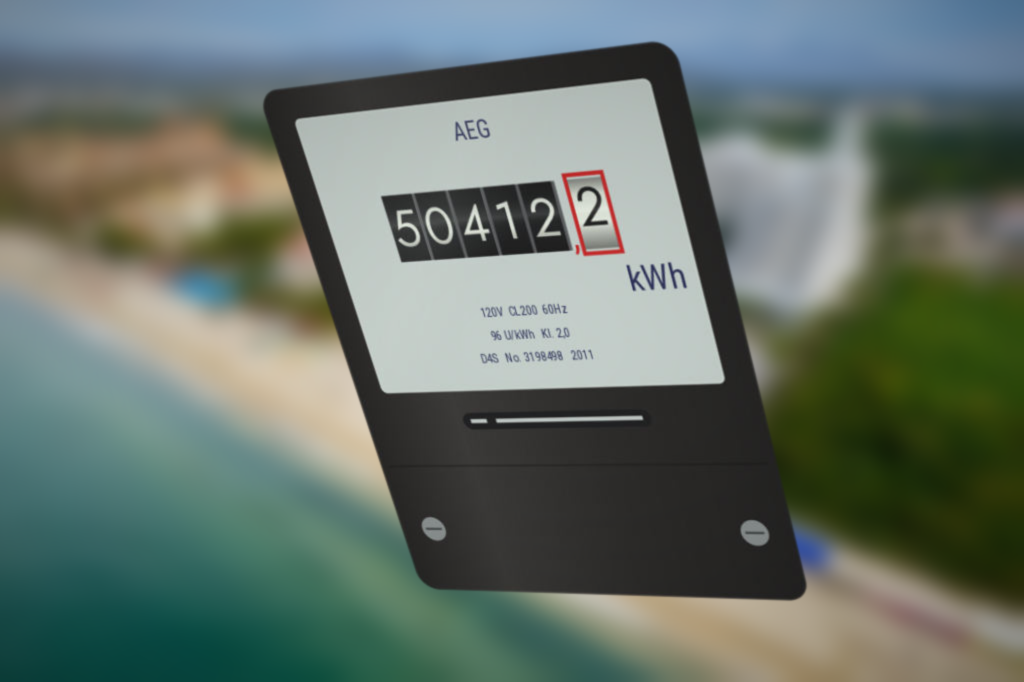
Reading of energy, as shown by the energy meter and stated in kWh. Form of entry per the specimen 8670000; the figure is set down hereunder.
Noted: 50412.2
